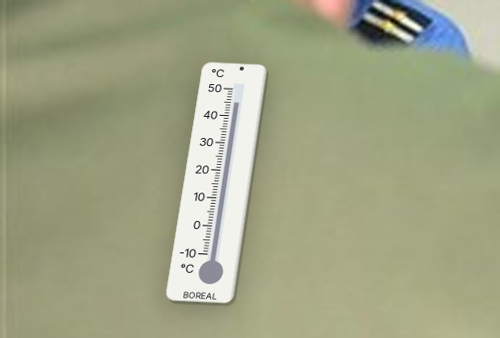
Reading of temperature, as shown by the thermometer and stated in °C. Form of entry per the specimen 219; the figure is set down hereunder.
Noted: 45
